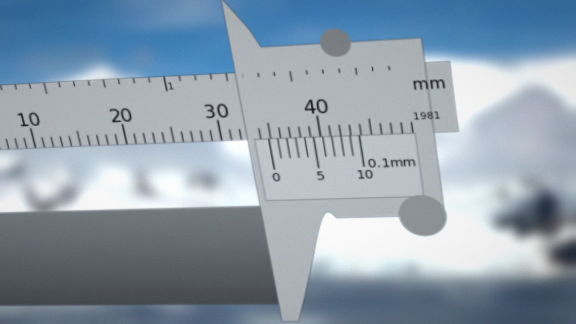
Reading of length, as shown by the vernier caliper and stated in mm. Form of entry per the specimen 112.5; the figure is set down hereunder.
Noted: 34.8
